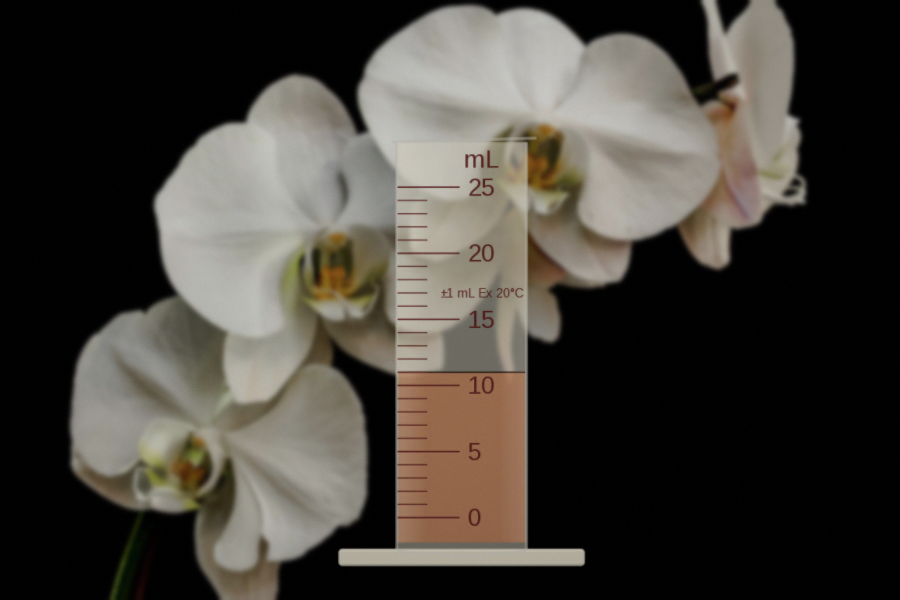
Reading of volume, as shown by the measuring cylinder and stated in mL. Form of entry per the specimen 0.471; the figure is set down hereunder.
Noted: 11
